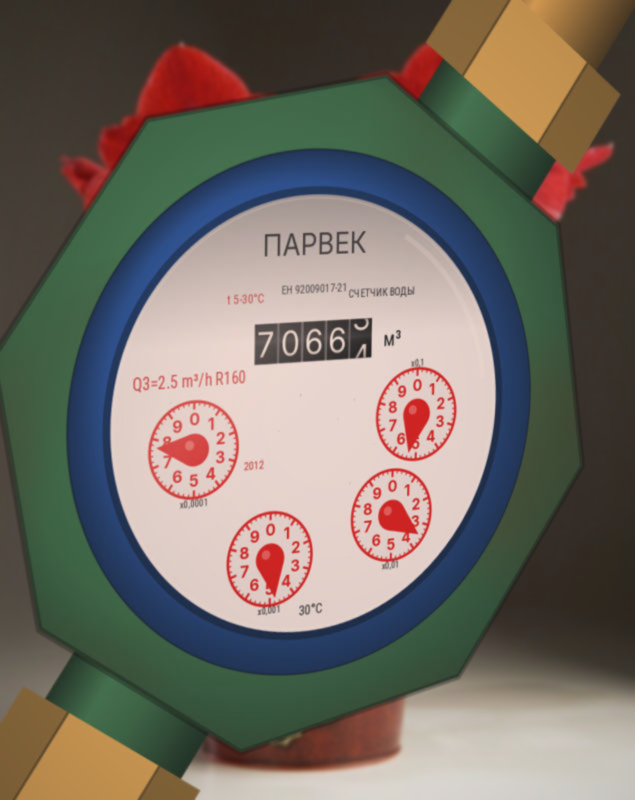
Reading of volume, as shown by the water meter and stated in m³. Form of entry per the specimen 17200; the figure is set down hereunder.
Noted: 70663.5347
